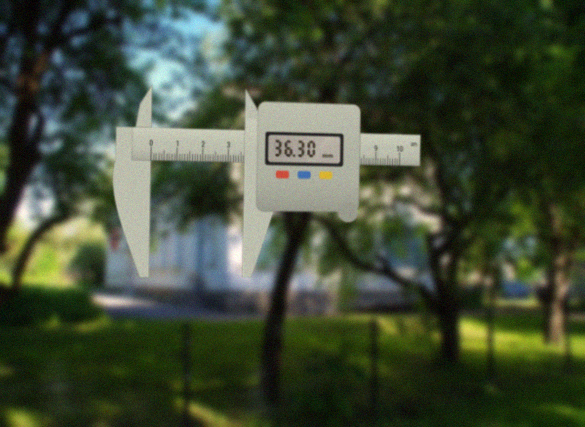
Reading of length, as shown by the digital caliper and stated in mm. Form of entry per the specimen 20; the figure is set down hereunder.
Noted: 36.30
